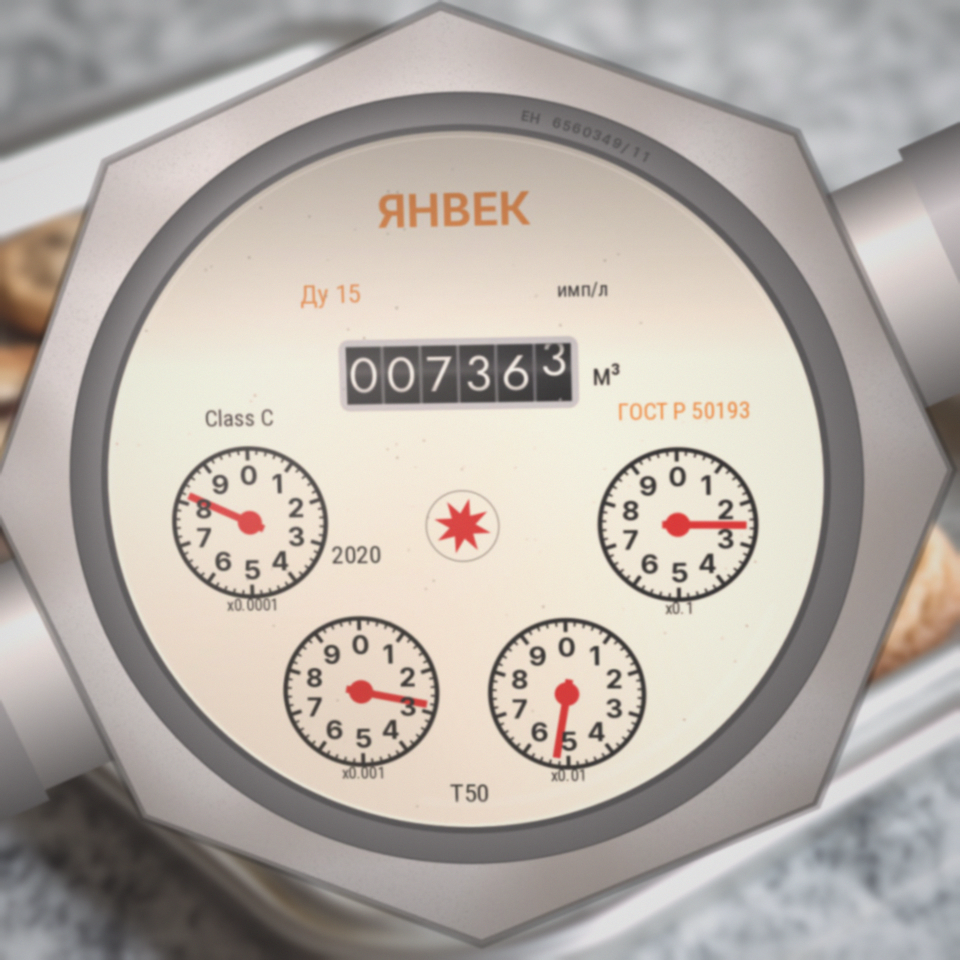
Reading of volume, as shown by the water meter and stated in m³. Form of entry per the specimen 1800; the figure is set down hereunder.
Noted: 7363.2528
